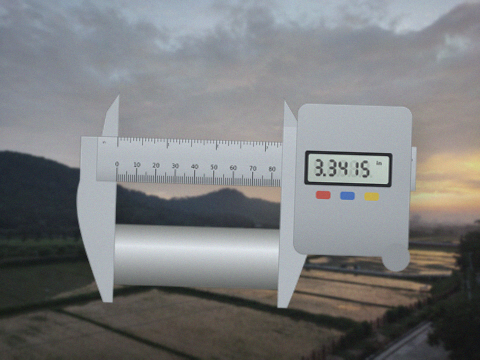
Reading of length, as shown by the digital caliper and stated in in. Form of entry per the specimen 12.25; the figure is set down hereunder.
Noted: 3.3415
